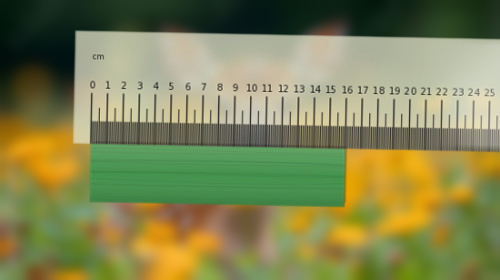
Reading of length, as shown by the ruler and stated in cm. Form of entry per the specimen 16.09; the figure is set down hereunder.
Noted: 16
